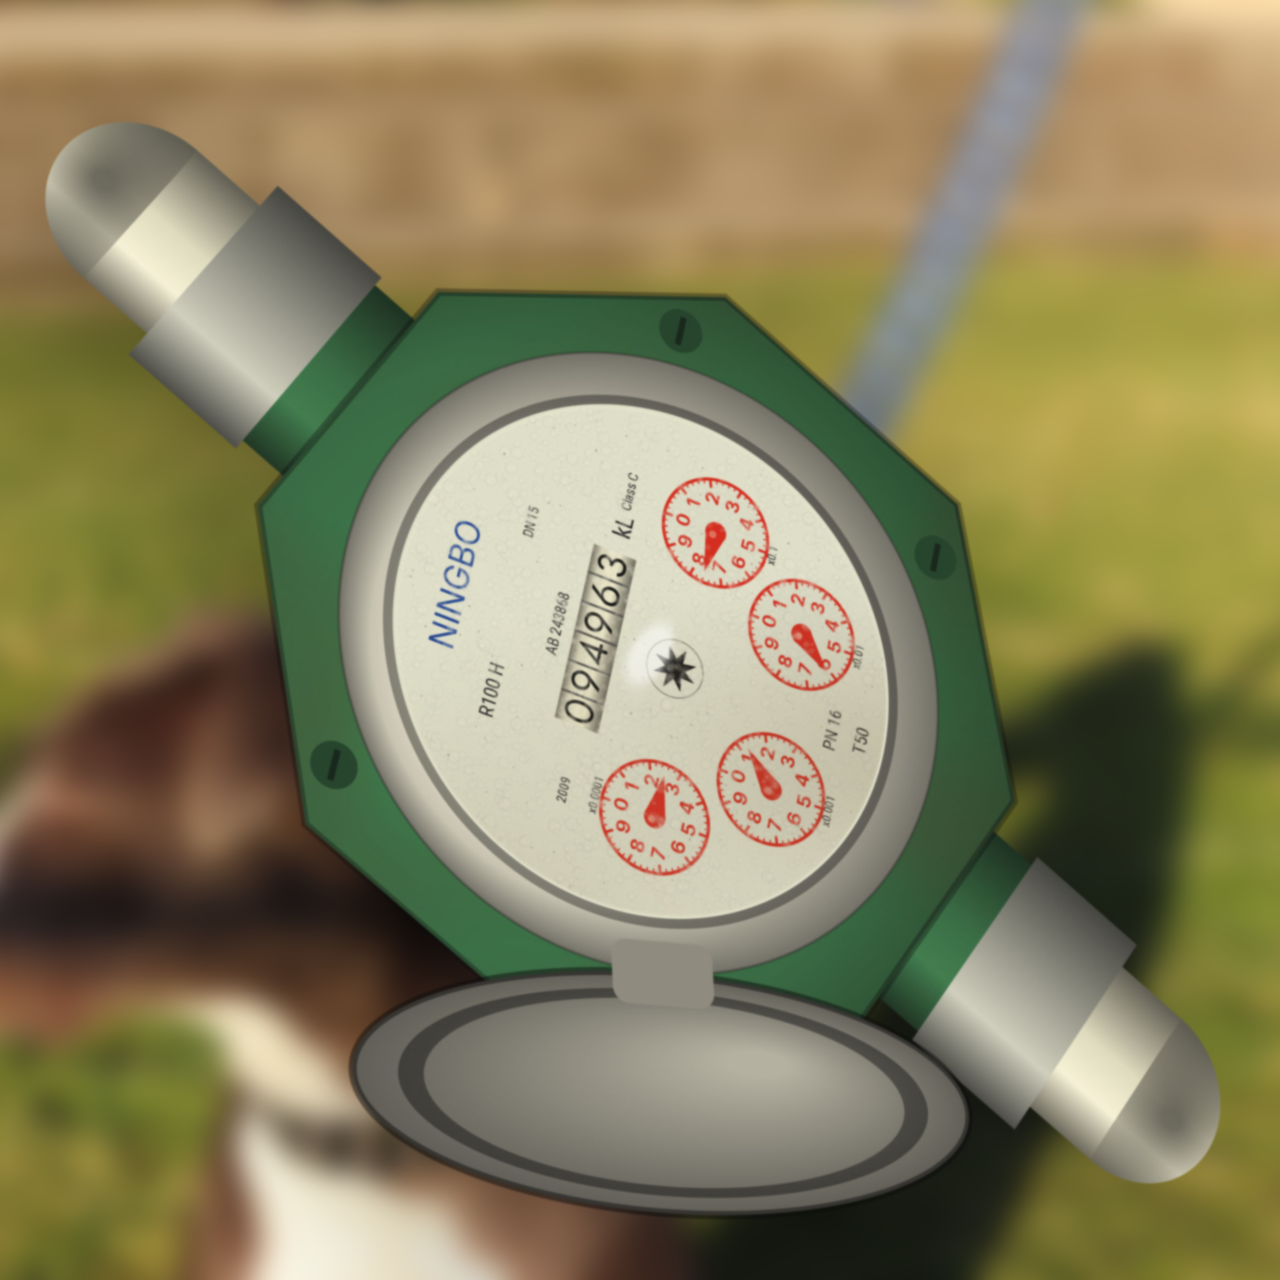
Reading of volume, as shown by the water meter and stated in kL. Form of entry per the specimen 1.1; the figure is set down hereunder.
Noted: 94963.7612
